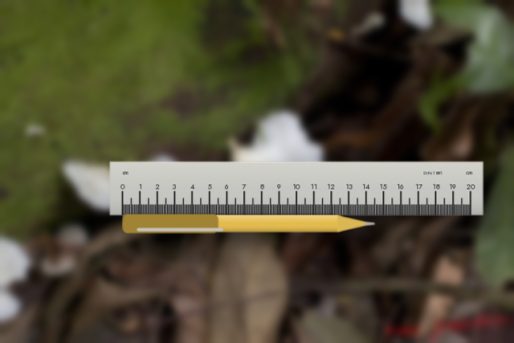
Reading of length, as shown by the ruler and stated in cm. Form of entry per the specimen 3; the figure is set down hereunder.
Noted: 14.5
